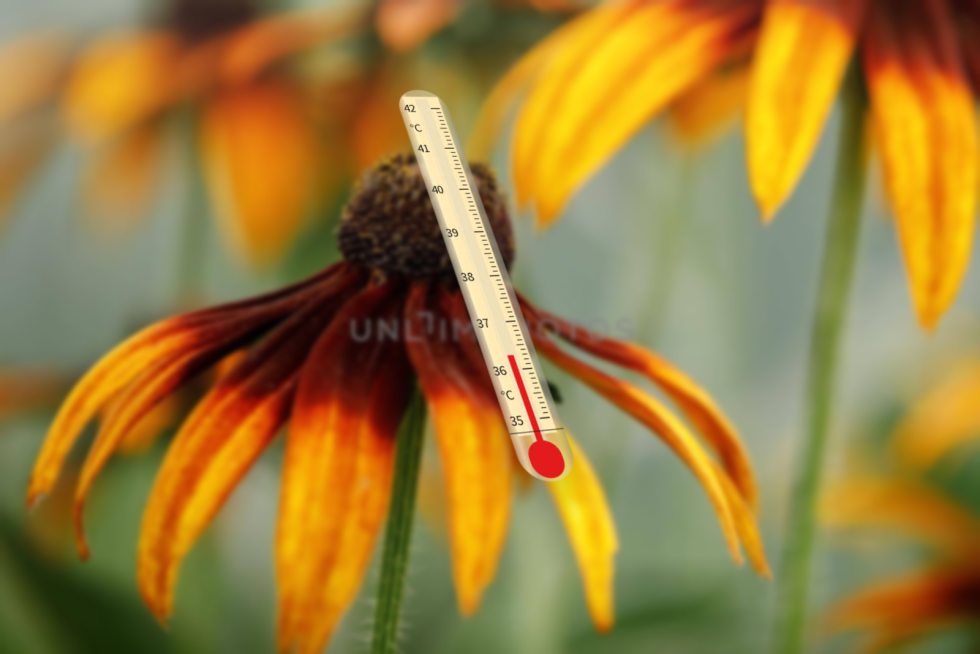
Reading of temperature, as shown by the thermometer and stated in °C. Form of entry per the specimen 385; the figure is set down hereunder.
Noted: 36.3
